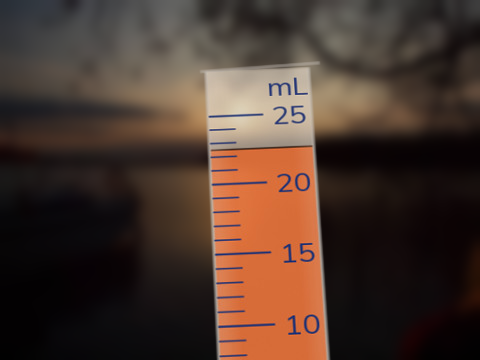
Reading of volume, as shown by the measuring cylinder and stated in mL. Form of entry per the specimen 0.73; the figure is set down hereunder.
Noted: 22.5
